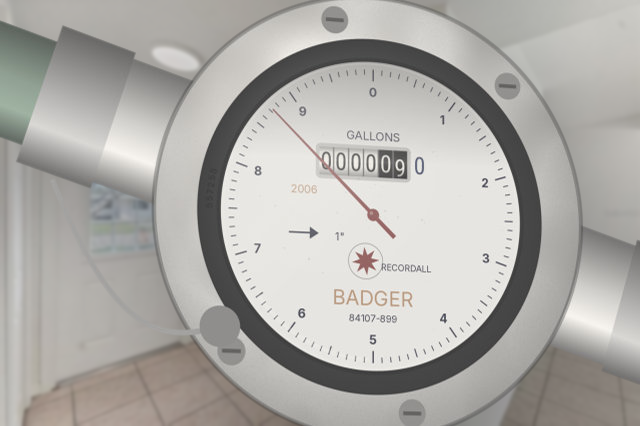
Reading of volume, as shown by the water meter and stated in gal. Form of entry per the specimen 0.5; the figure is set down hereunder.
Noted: 88.7
